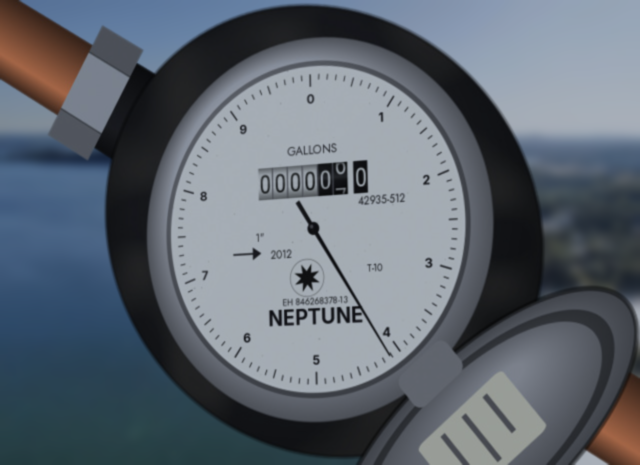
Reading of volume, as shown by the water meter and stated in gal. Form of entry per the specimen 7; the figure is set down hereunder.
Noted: 64.1
